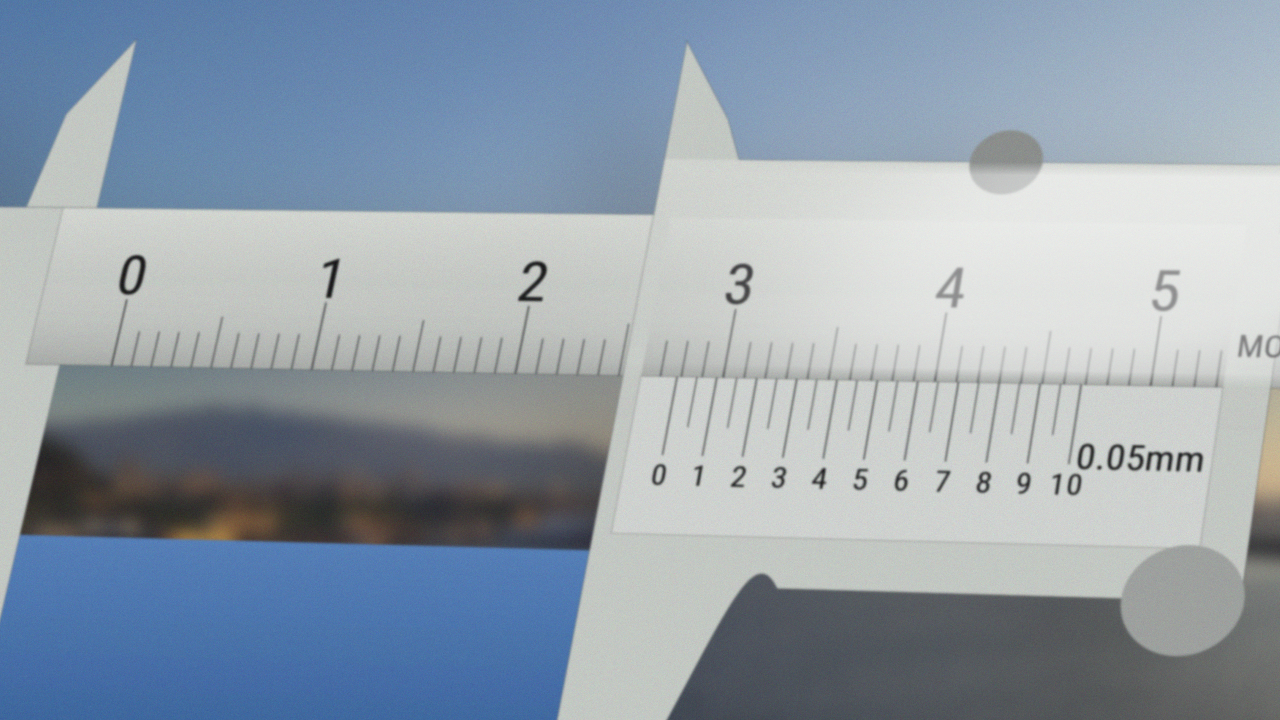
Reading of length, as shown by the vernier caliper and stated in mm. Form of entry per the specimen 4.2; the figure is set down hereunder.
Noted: 27.8
